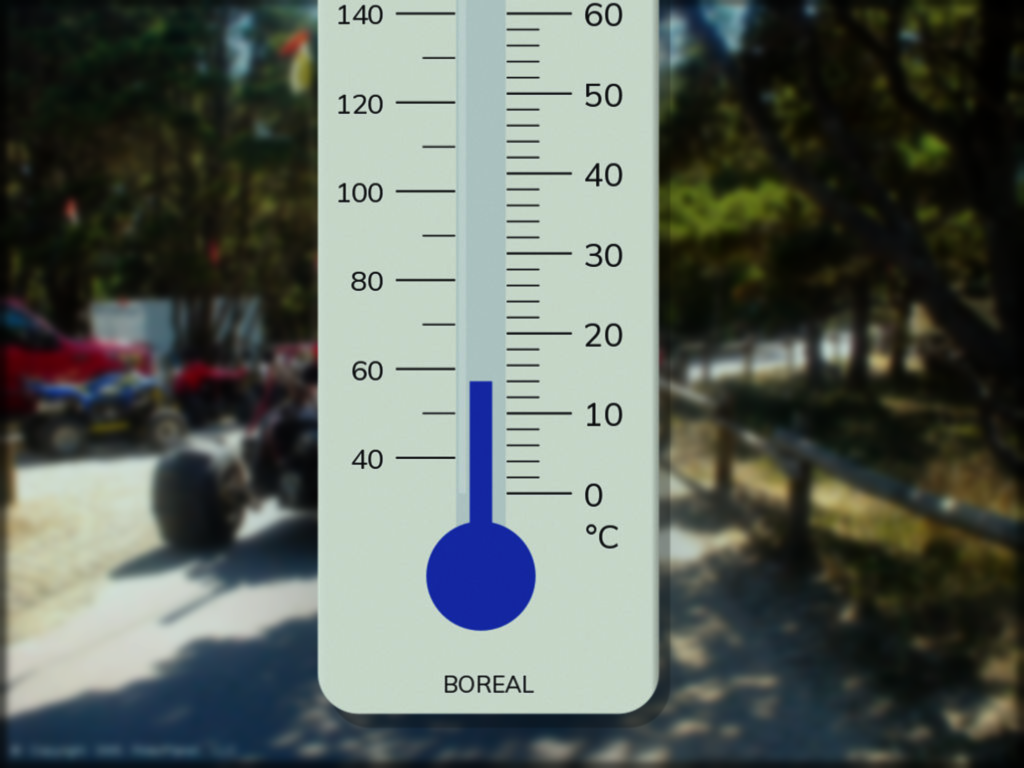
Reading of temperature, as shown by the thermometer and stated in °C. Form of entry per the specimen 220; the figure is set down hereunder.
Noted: 14
